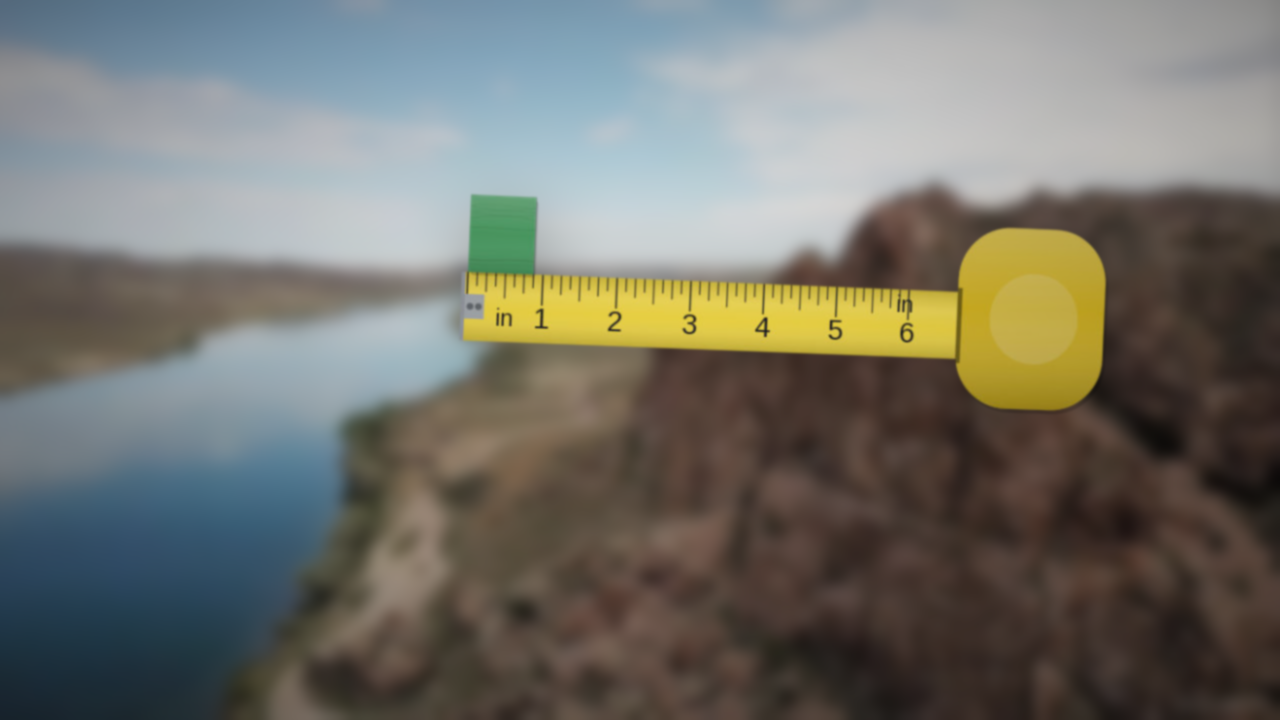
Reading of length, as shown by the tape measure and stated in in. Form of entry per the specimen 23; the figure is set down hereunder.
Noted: 0.875
